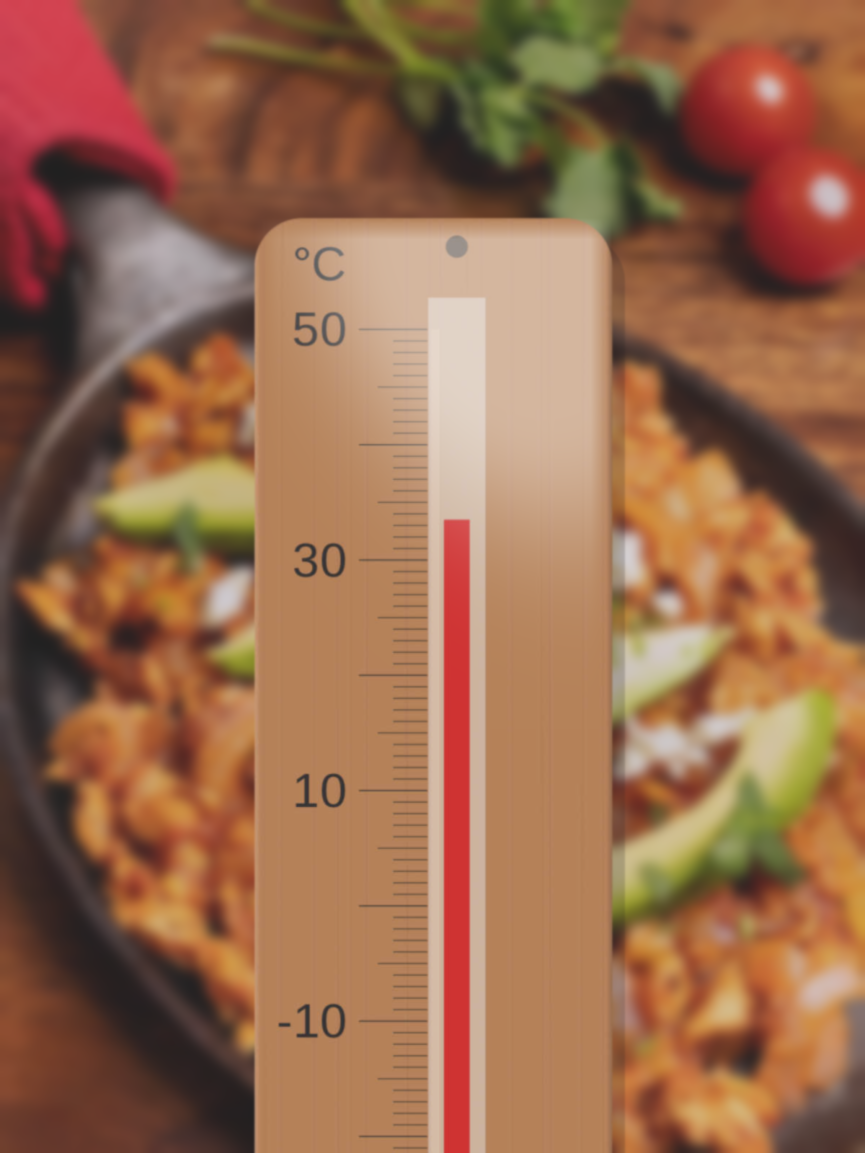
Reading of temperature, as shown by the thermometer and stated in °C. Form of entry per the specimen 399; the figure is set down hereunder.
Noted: 33.5
